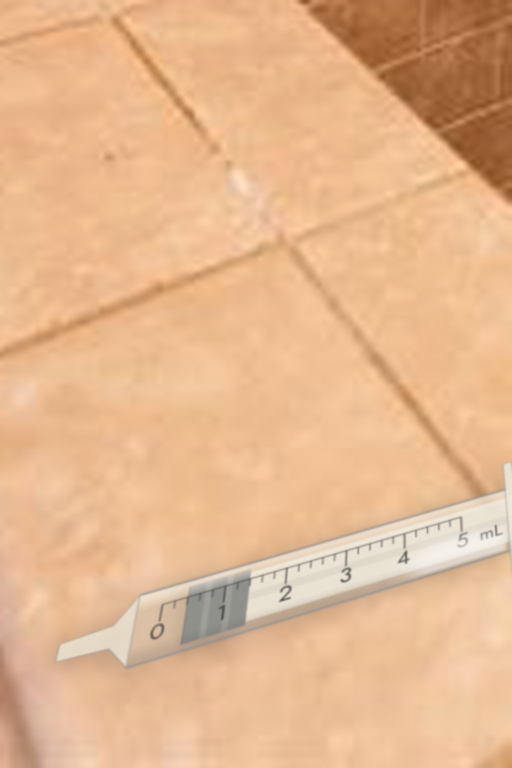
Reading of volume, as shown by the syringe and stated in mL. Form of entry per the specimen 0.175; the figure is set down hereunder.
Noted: 0.4
